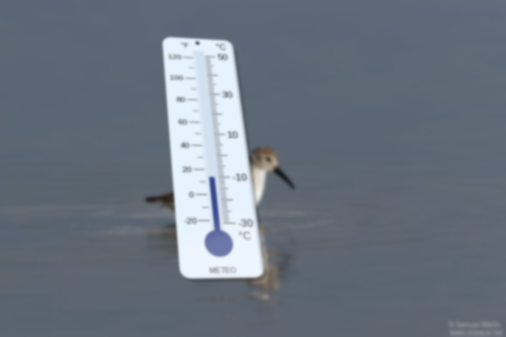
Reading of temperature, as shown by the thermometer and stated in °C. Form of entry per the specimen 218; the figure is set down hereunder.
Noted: -10
